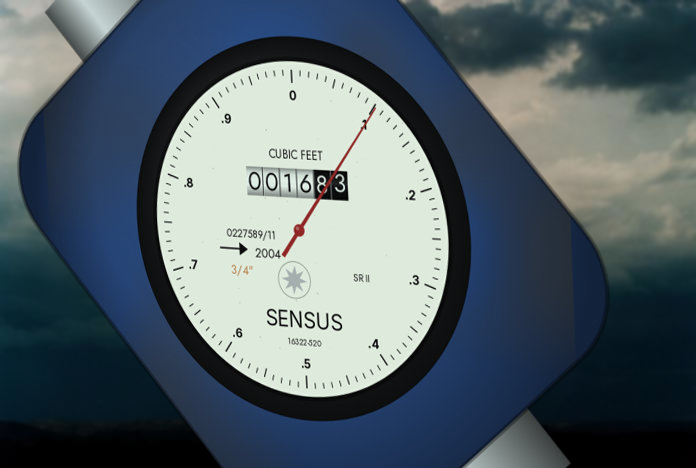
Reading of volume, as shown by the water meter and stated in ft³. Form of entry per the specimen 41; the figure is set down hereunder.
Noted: 1683.10
